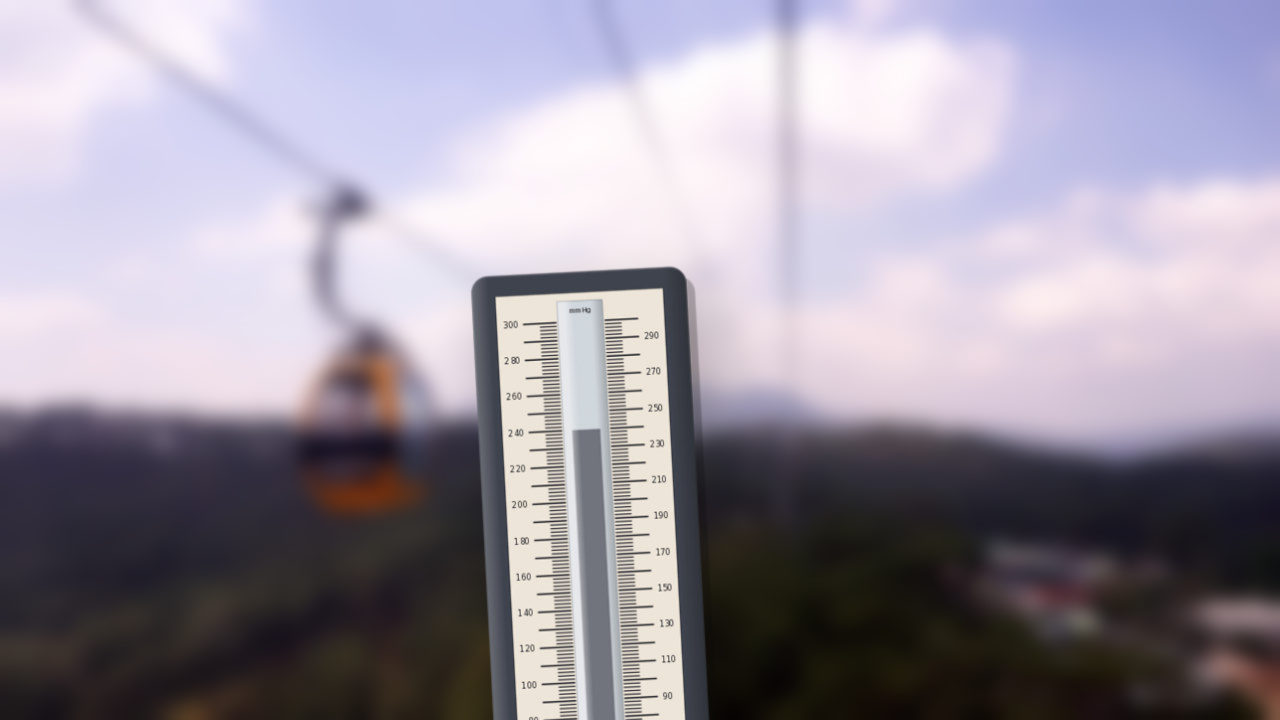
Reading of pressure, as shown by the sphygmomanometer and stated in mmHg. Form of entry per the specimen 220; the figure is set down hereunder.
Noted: 240
